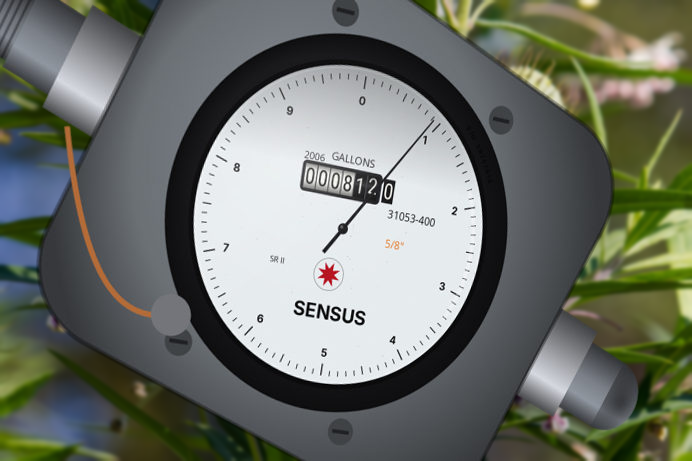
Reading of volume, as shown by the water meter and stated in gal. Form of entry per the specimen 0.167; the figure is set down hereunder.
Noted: 8120.9
